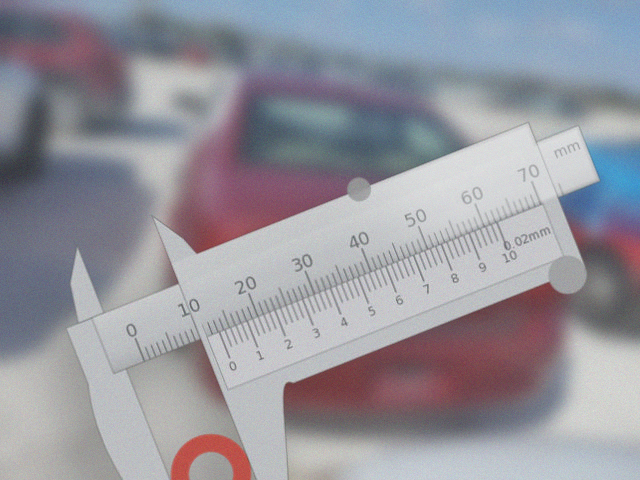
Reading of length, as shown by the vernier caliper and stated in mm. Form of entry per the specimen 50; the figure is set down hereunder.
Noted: 13.2
